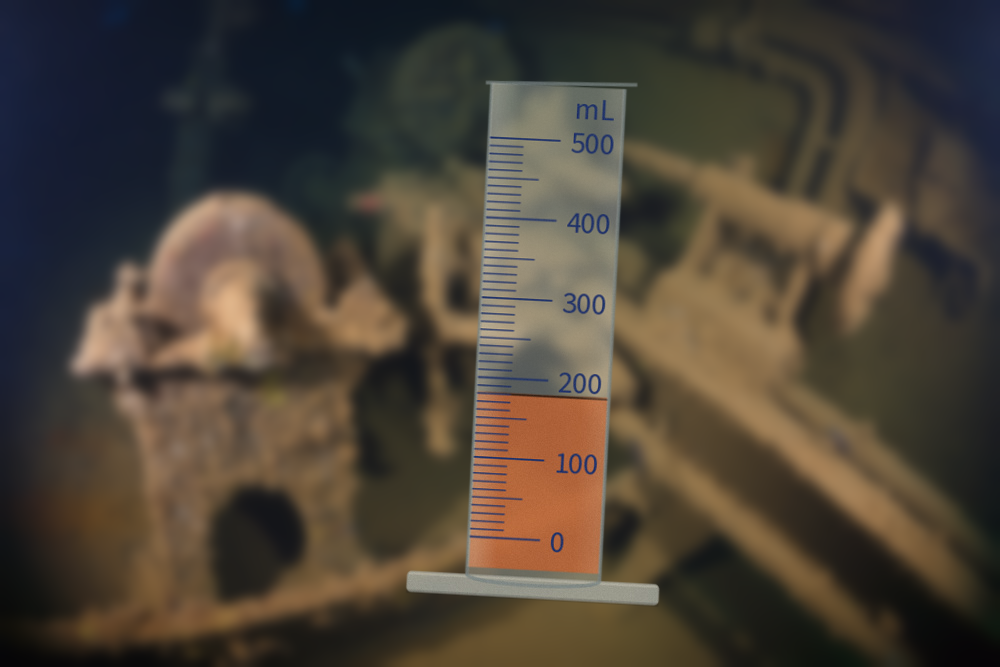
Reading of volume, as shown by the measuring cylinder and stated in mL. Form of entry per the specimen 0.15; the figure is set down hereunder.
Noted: 180
